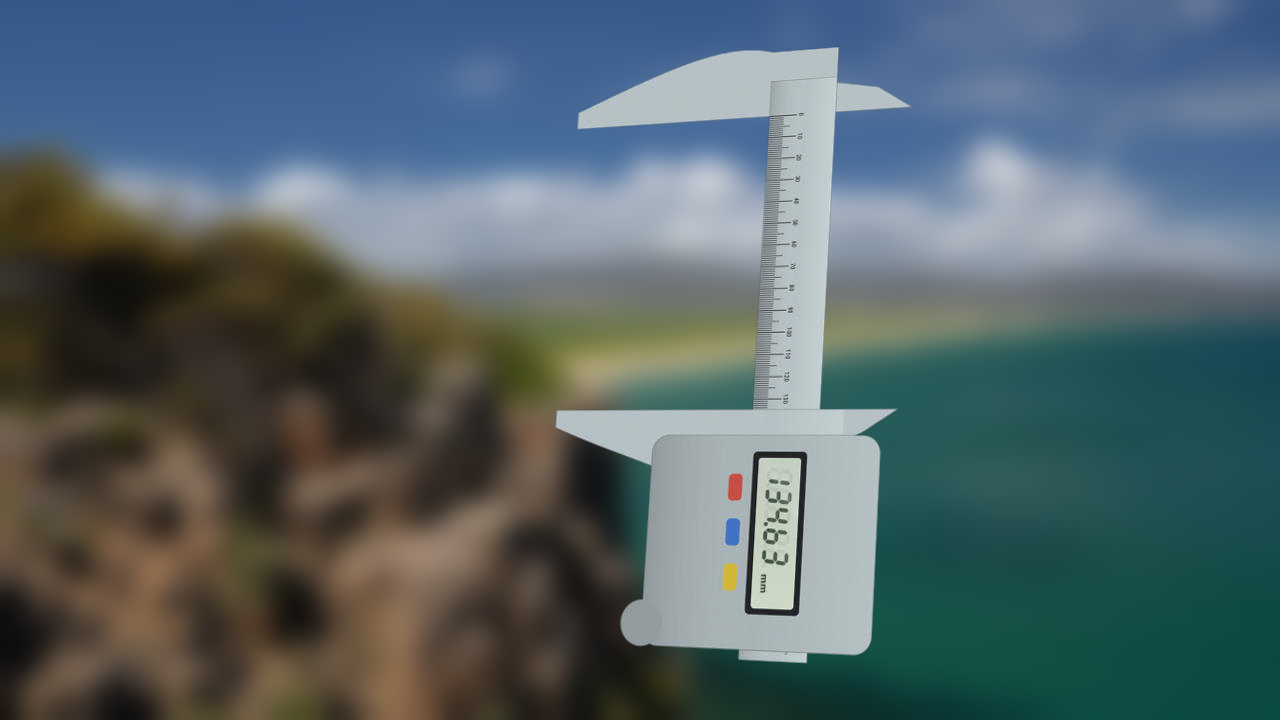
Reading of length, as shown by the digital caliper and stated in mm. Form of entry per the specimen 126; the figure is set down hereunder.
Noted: 134.63
